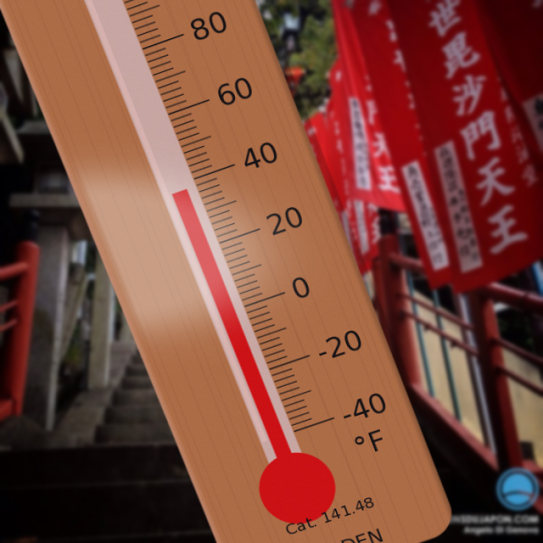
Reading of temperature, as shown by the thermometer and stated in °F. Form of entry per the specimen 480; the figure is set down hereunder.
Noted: 38
